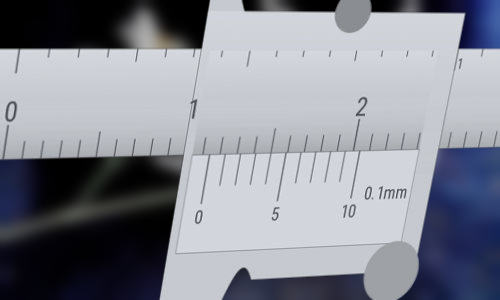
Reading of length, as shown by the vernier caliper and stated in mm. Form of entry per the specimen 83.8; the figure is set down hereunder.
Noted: 11.4
